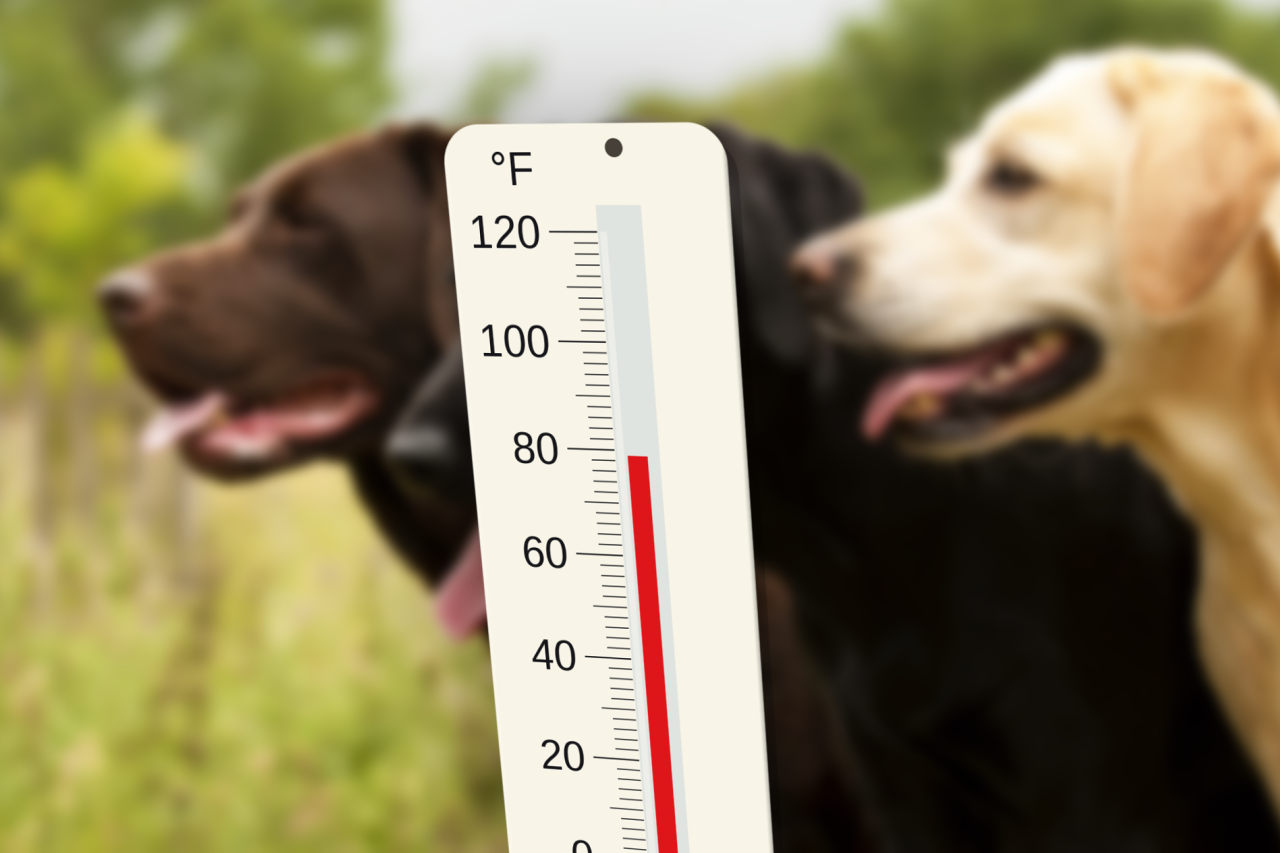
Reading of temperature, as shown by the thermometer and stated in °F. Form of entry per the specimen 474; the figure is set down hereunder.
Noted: 79
